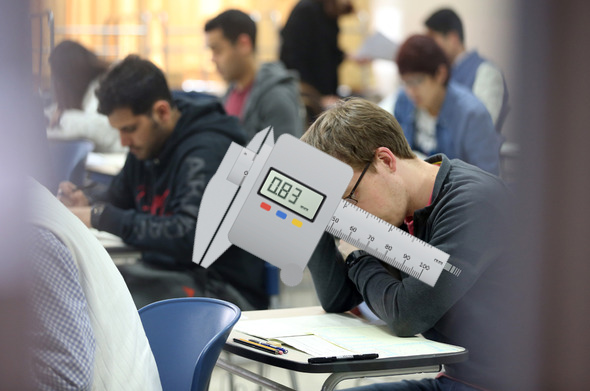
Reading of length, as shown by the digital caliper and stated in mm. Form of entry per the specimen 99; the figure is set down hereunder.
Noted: 0.83
